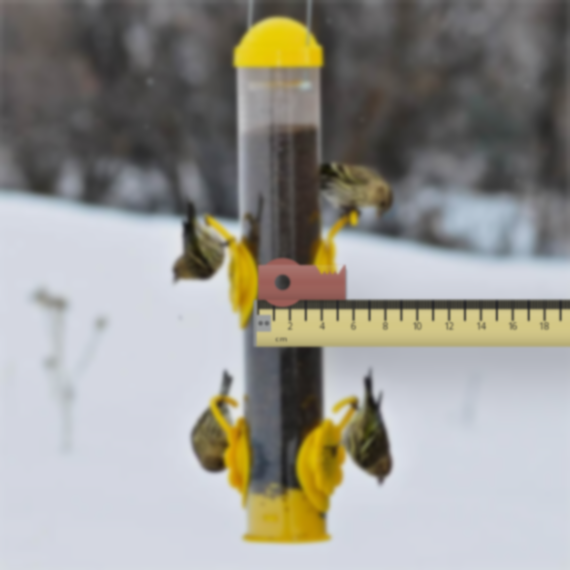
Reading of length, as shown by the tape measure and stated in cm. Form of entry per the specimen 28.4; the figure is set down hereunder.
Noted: 5.5
